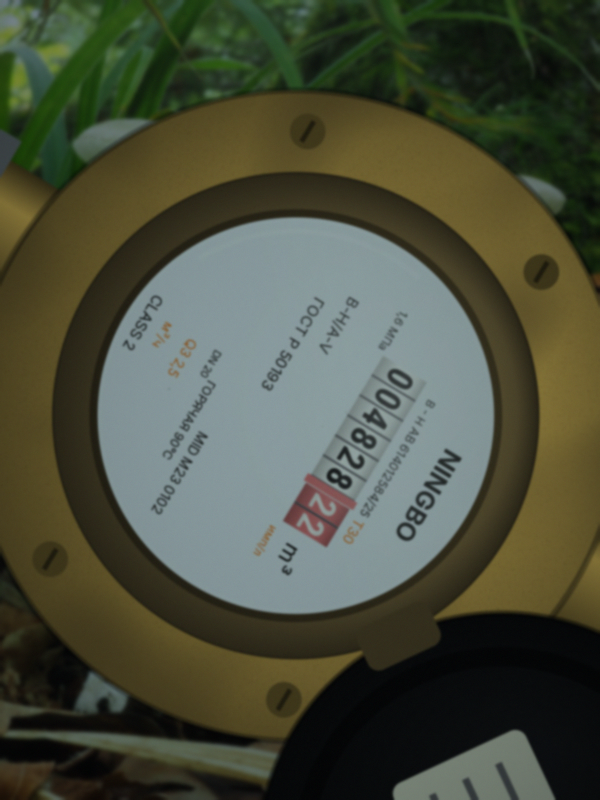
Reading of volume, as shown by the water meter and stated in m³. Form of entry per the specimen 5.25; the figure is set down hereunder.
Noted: 4828.22
